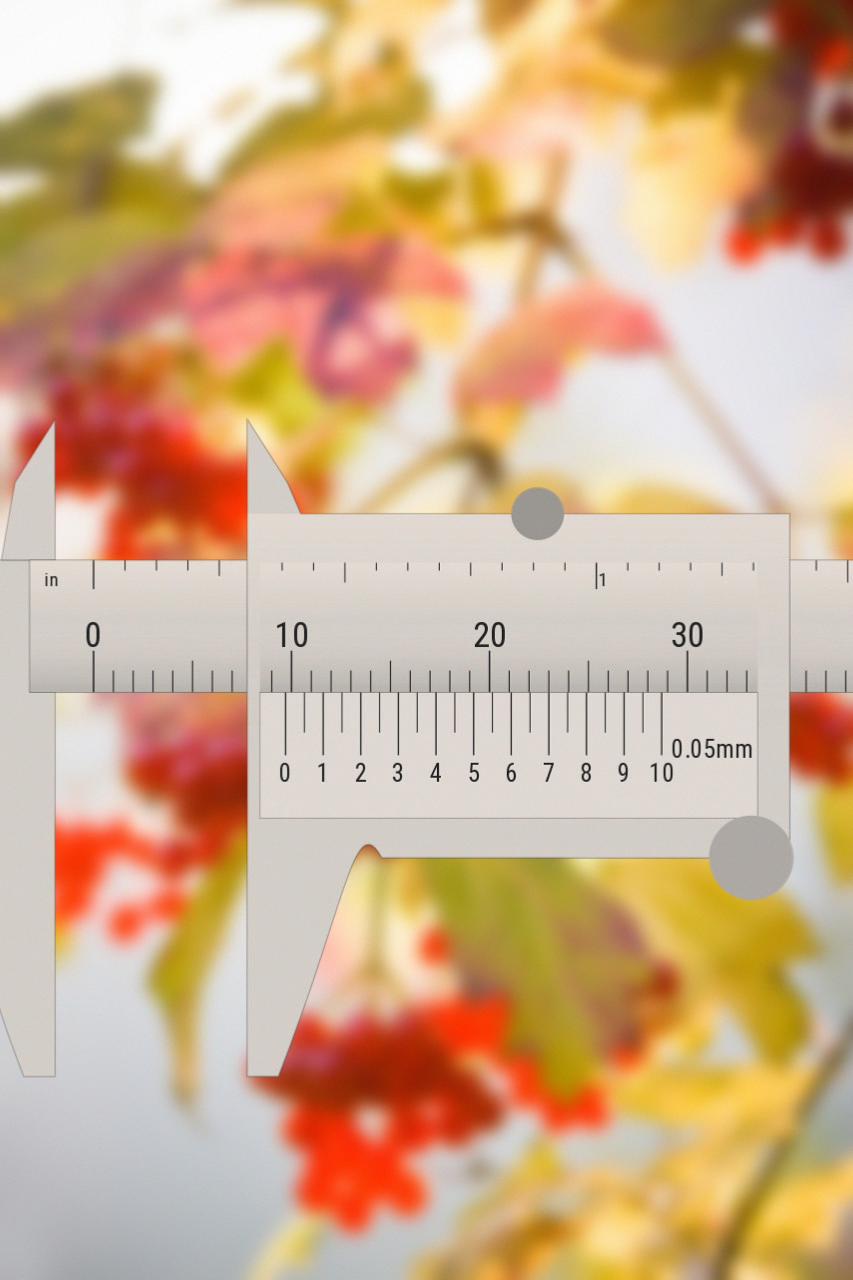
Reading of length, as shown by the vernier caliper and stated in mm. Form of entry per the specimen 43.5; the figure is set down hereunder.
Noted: 9.7
